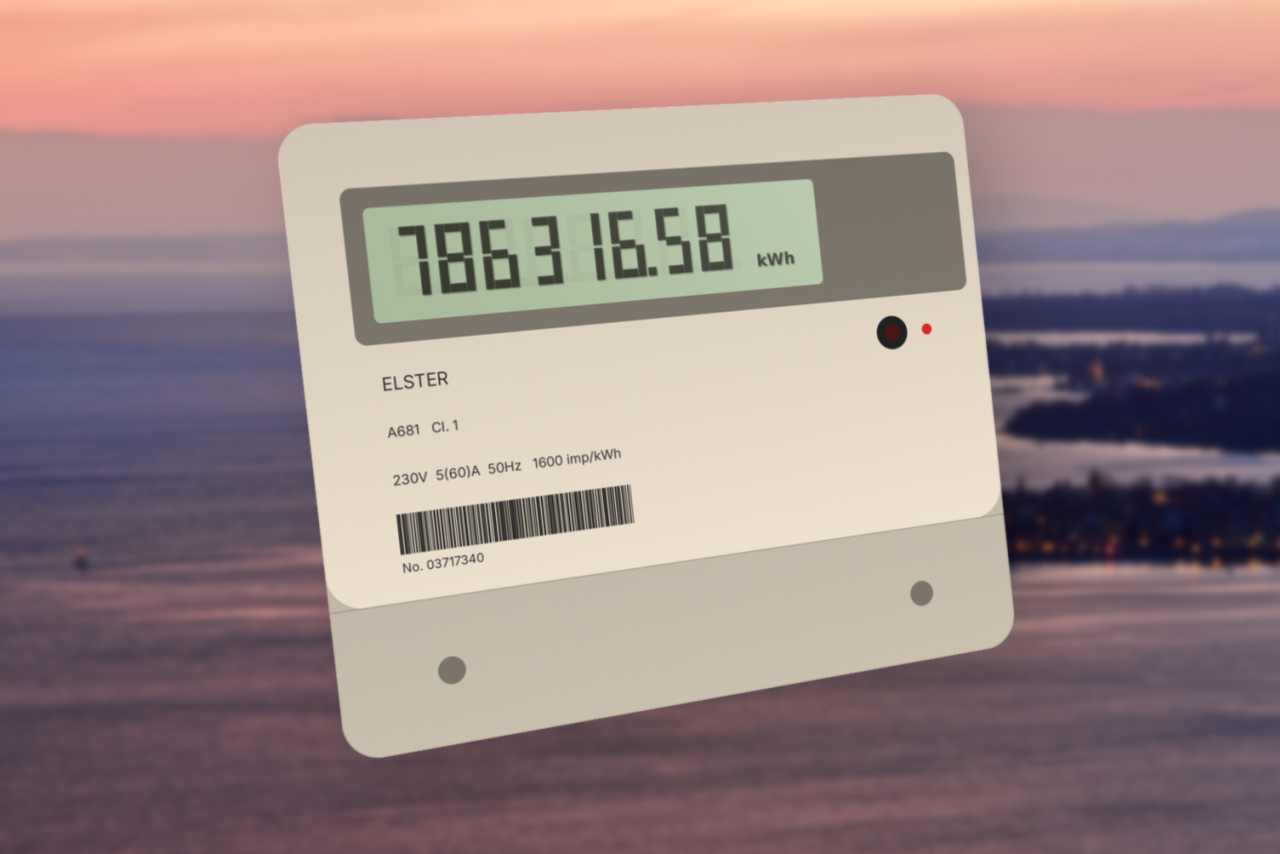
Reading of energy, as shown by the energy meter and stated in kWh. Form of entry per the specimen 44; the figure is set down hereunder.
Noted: 786316.58
